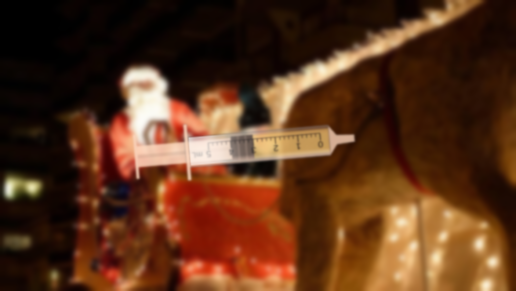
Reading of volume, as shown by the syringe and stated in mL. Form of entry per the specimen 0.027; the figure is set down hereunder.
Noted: 3
